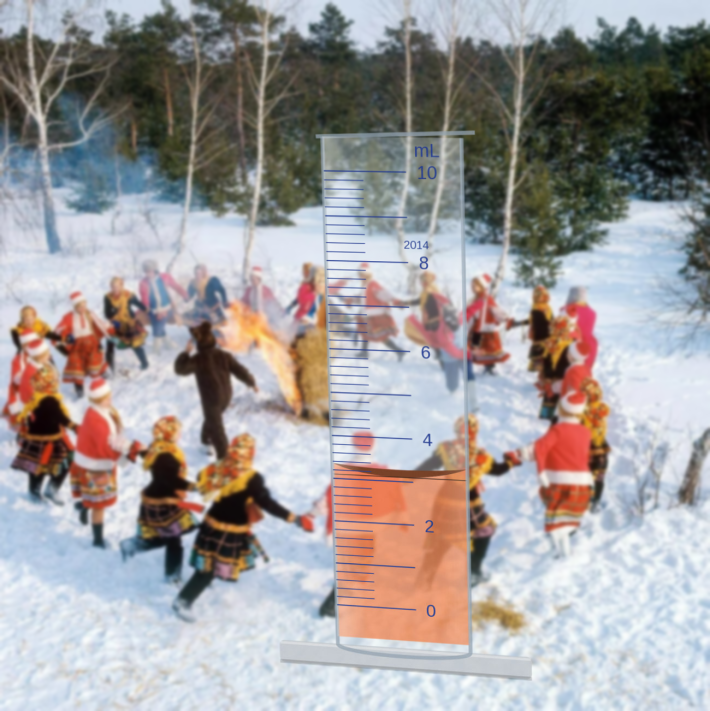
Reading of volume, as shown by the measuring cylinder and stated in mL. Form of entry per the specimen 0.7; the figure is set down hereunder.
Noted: 3.1
